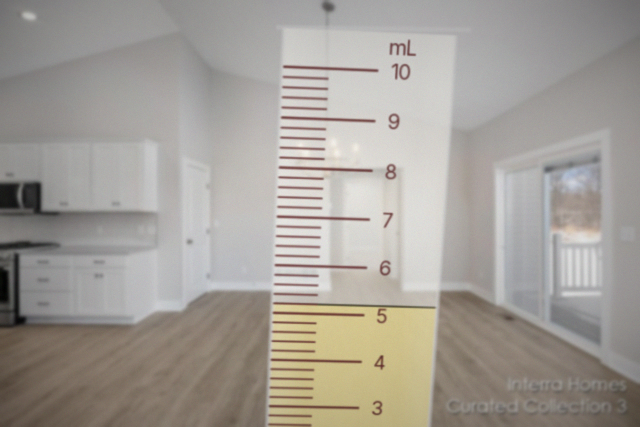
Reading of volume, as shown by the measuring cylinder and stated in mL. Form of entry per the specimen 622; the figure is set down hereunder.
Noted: 5.2
